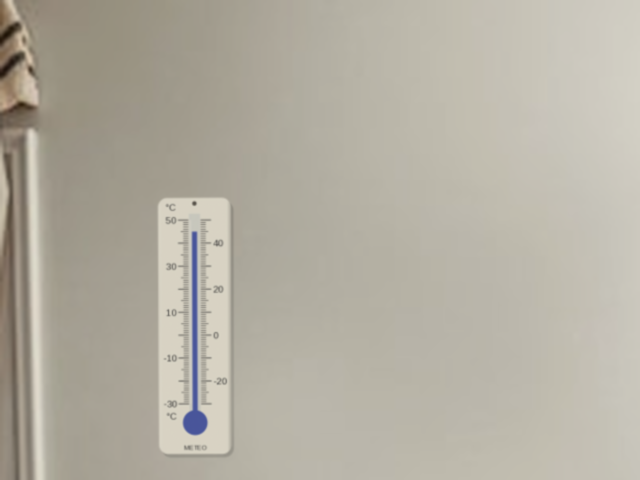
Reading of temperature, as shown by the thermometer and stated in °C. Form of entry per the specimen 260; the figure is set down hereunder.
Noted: 45
